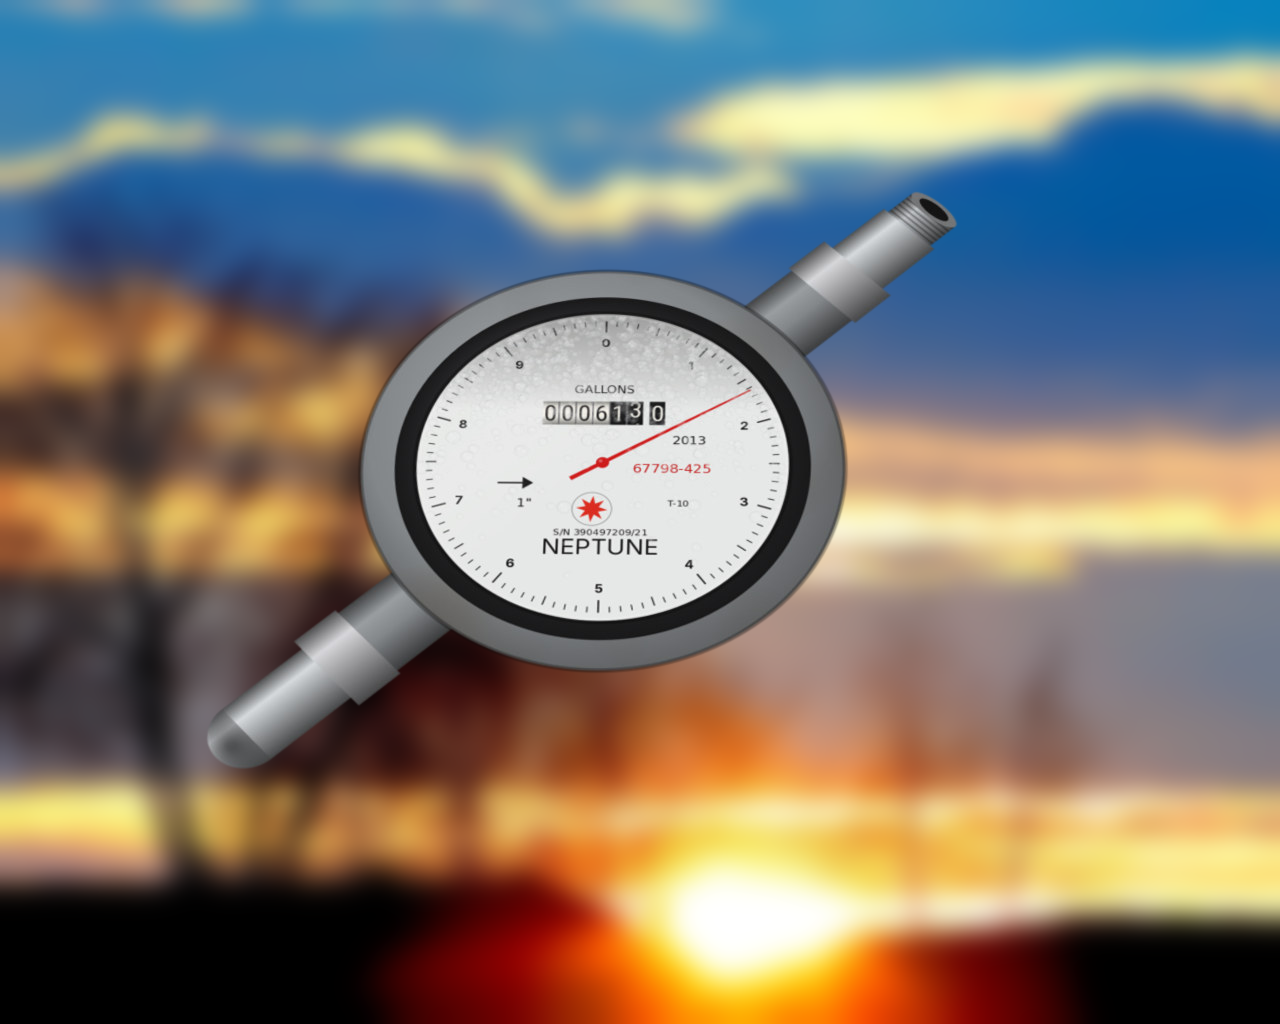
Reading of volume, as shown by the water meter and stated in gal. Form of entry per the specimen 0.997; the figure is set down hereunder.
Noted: 6131.6
